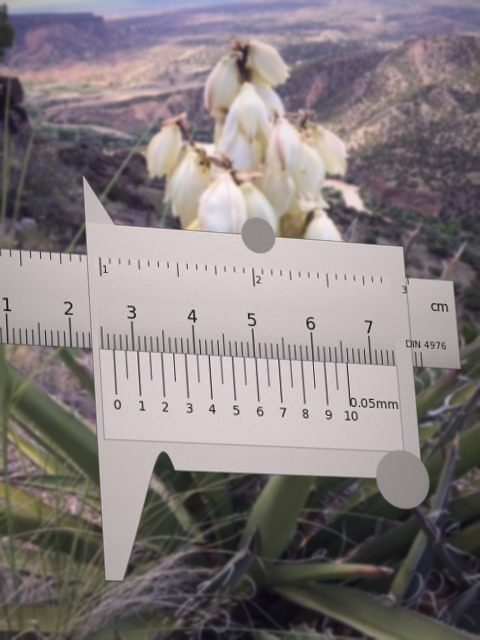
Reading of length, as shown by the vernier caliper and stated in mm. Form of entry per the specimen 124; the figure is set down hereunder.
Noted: 26.8
